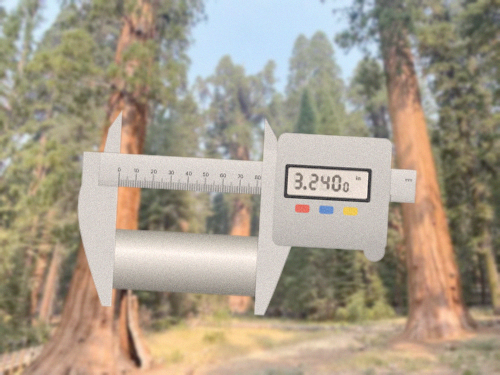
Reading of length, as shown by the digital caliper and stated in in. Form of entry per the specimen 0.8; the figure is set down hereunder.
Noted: 3.2400
